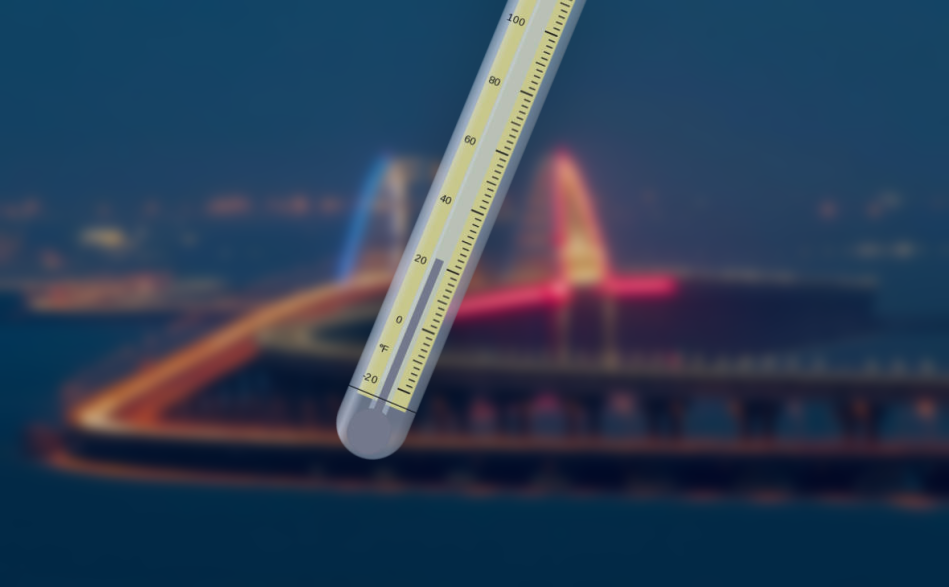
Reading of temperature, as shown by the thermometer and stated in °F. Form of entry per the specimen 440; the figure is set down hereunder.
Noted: 22
